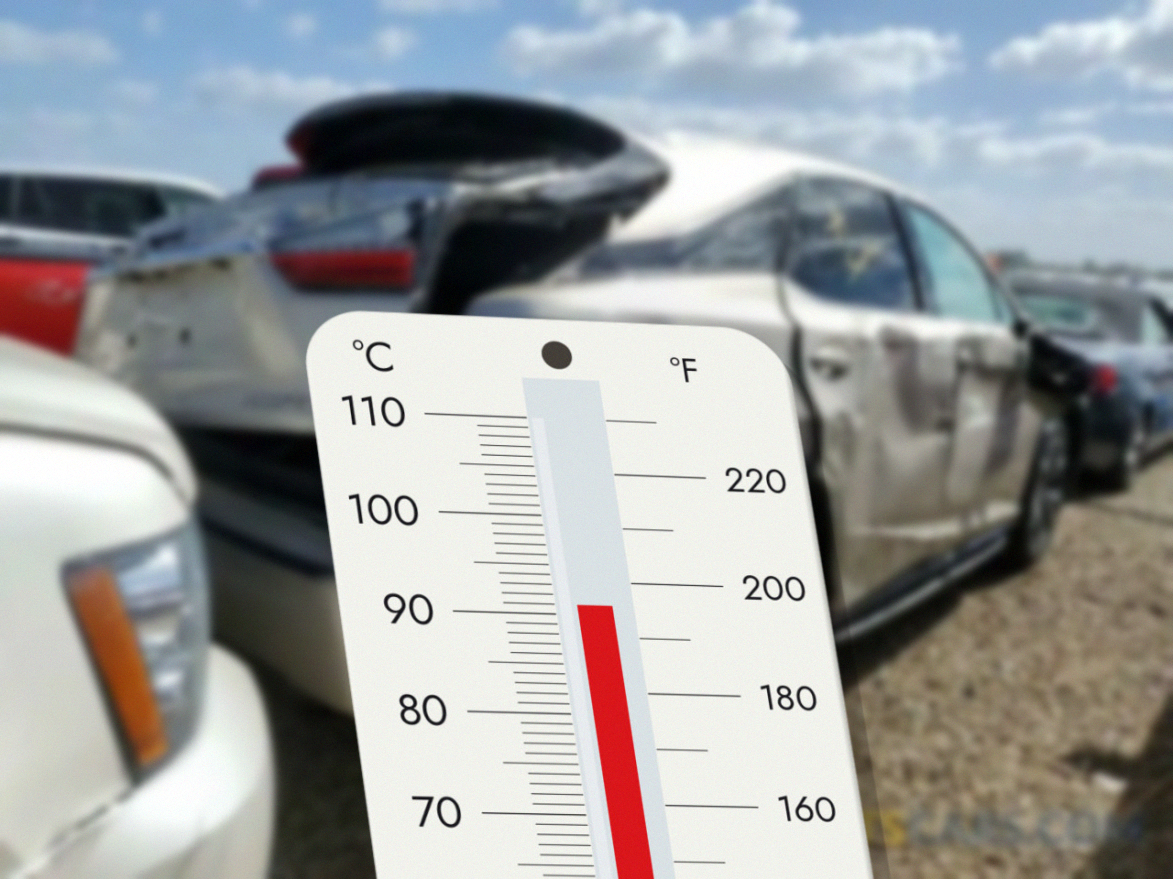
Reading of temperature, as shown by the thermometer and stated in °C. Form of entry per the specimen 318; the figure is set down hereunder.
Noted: 91
